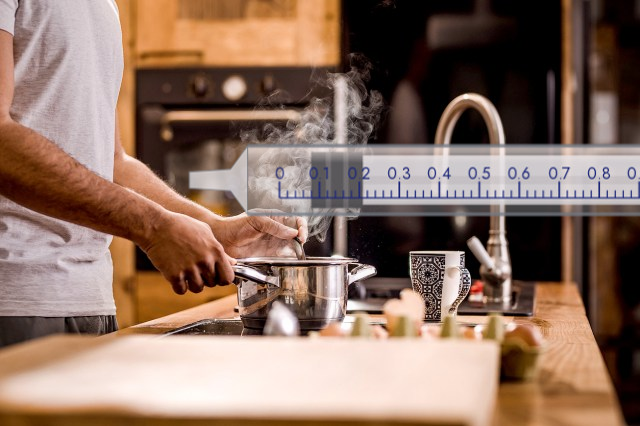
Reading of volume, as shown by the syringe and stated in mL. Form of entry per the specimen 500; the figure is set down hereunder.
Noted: 0.08
